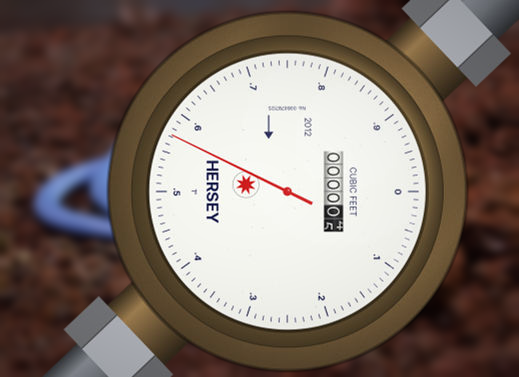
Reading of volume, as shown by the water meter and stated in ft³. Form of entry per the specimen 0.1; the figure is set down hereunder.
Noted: 4.57
